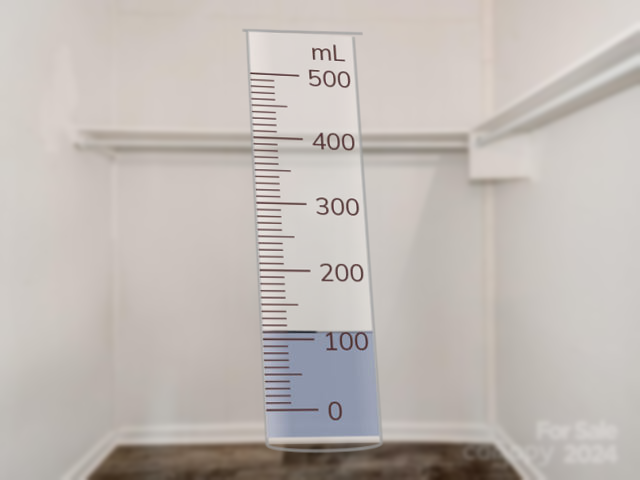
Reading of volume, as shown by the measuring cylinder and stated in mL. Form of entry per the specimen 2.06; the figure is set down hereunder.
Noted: 110
